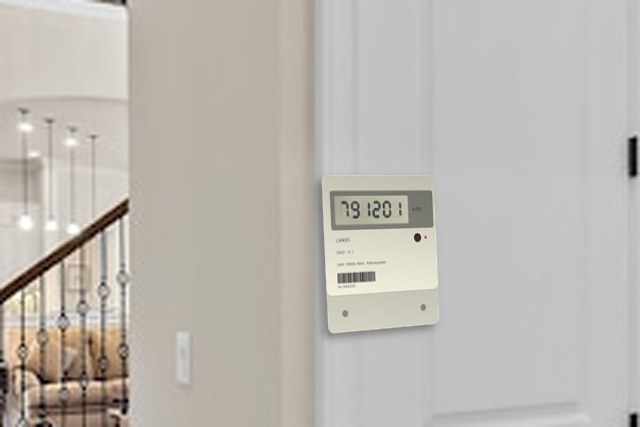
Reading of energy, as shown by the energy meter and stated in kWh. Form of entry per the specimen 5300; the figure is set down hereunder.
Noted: 791201
